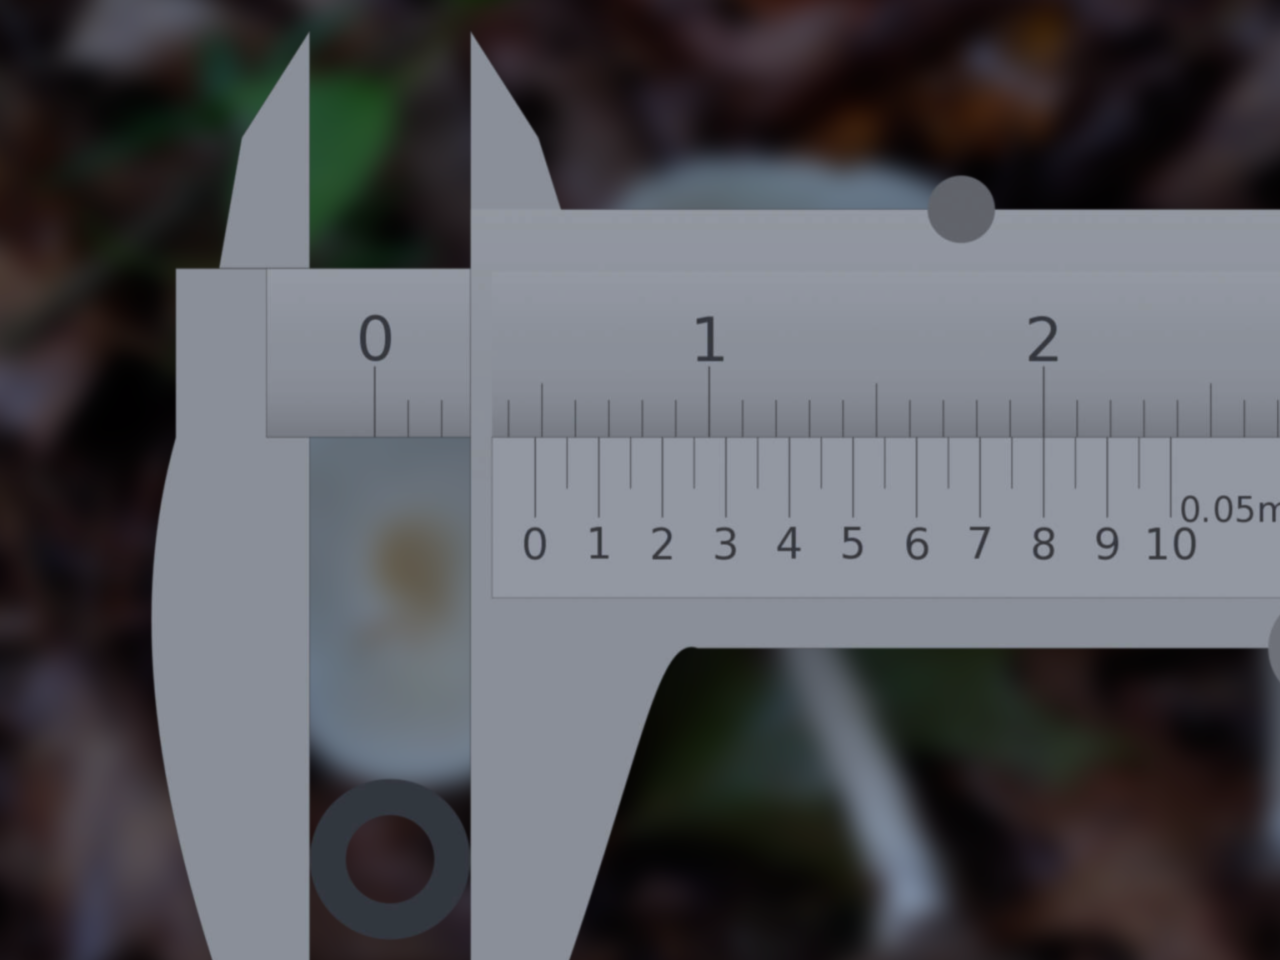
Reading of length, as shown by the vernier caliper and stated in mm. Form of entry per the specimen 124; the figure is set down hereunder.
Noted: 4.80
